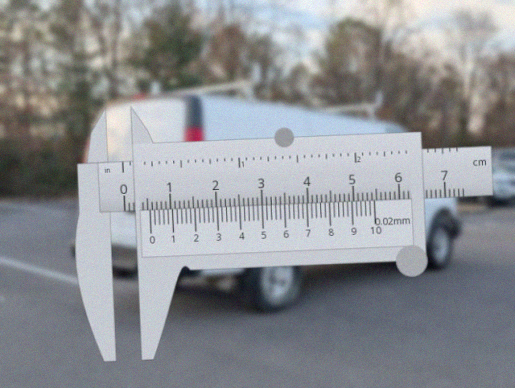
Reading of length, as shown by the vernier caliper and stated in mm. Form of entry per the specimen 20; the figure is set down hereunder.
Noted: 5.5
